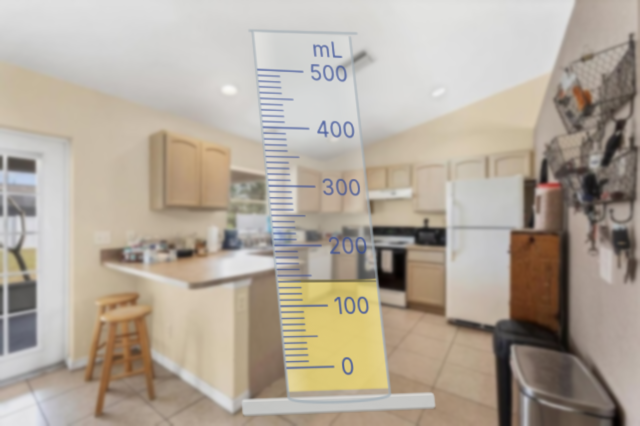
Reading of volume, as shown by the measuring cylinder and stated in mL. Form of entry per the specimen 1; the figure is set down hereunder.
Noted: 140
